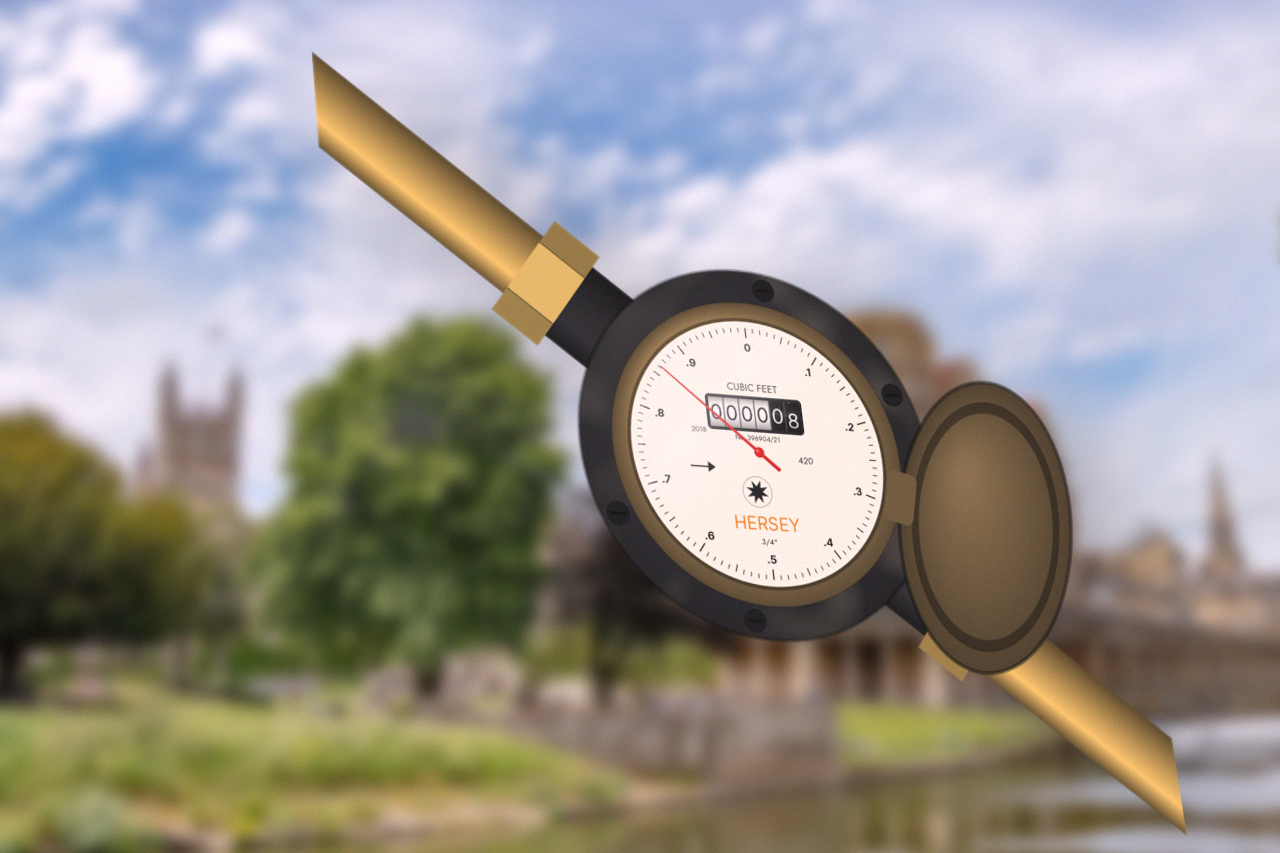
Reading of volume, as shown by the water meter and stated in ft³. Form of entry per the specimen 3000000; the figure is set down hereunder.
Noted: 7.86
